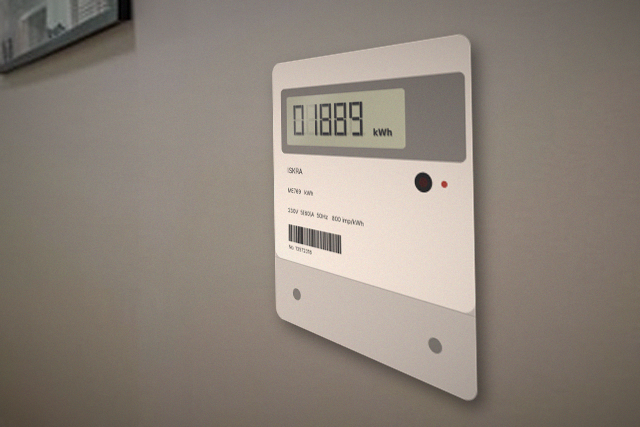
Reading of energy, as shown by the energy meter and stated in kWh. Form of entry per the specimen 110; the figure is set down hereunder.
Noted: 1889
